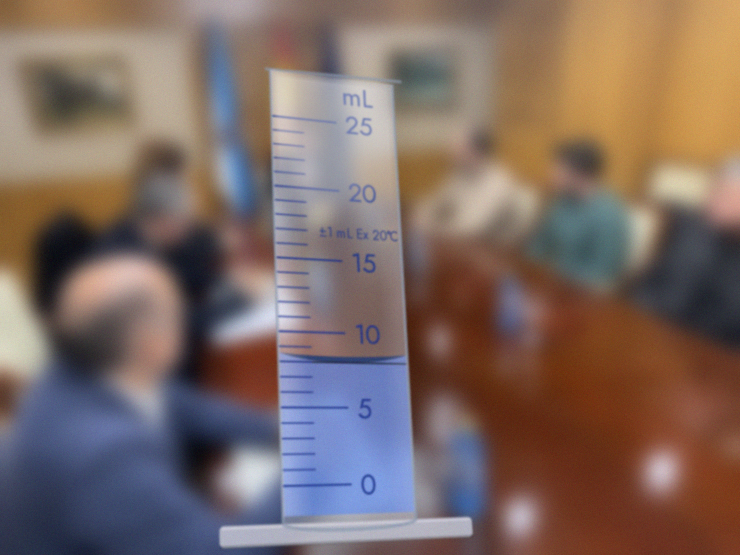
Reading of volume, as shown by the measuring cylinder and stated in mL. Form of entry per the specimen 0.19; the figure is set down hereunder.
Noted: 8
